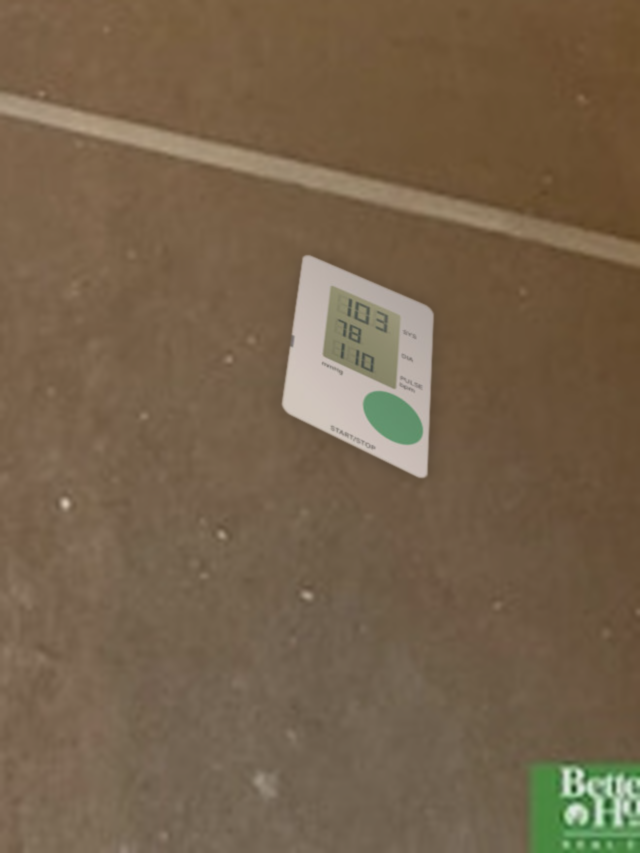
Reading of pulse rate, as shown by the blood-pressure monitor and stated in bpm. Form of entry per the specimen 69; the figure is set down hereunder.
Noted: 110
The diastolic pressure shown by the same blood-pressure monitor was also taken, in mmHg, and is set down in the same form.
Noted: 78
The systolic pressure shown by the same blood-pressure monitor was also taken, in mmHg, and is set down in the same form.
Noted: 103
